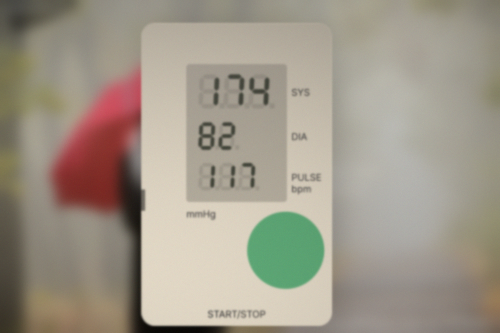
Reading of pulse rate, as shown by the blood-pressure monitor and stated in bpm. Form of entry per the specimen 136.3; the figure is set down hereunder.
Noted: 117
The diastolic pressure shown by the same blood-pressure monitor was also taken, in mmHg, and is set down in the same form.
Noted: 82
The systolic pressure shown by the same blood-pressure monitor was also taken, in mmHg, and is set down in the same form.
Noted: 174
